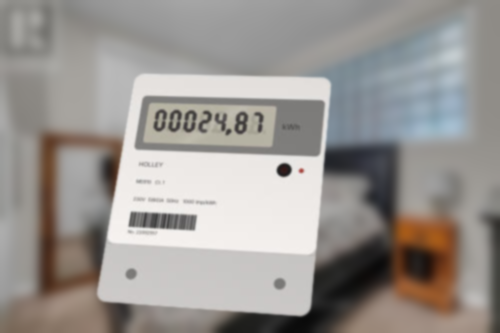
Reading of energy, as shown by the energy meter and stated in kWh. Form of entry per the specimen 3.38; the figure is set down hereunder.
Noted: 24.87
